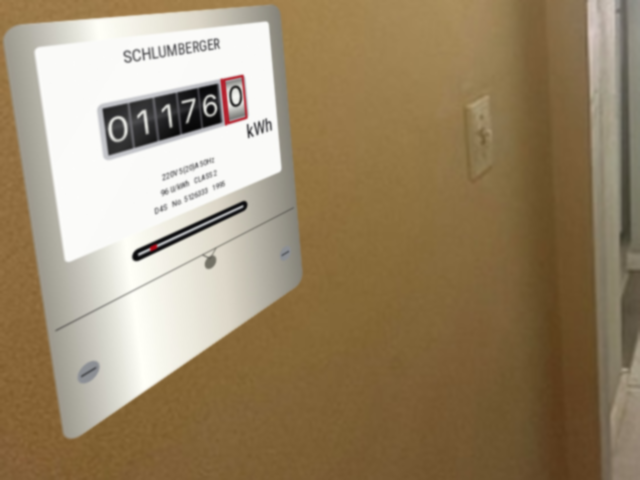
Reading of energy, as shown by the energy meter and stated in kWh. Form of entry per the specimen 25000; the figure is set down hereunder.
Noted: 1176.0
